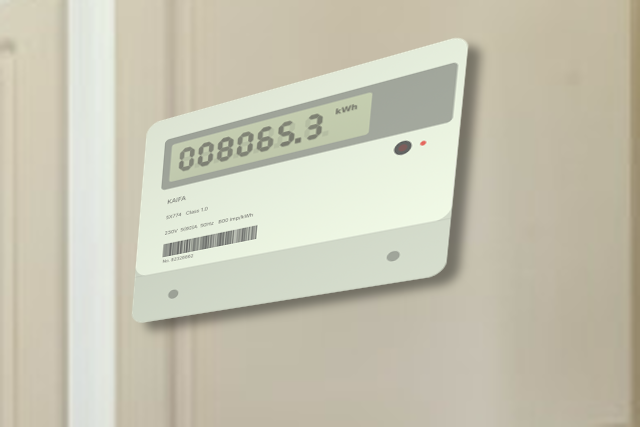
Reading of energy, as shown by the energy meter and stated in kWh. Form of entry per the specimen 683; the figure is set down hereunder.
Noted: 8065.3
